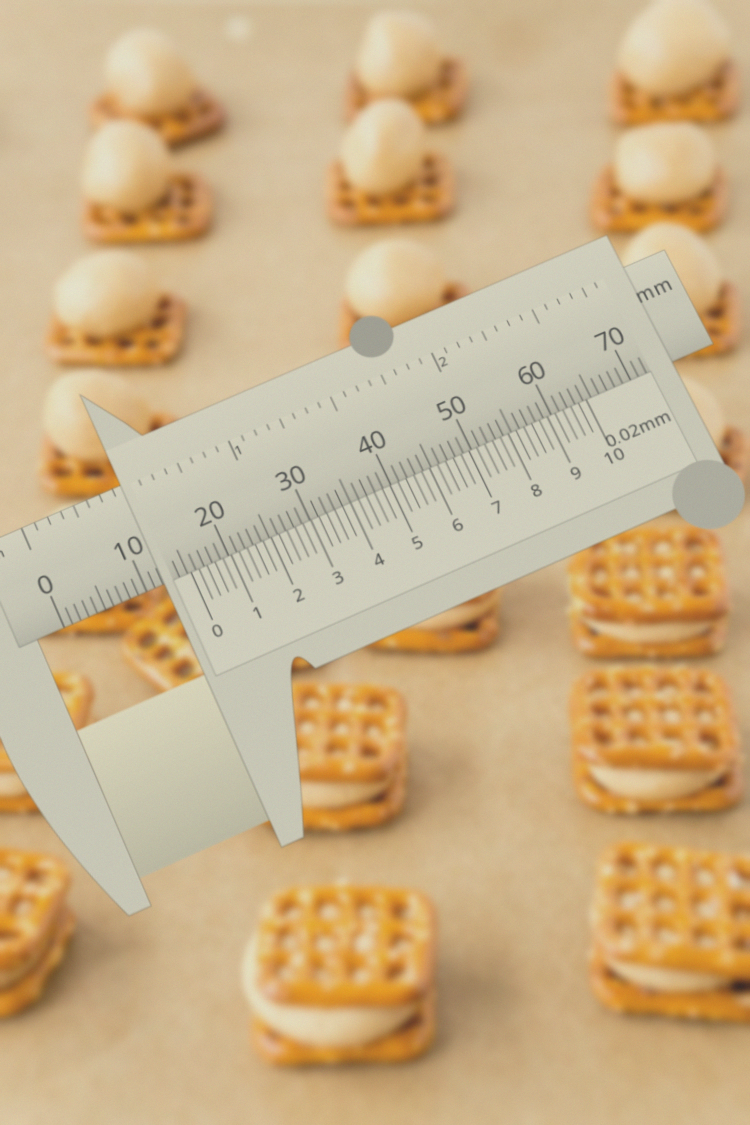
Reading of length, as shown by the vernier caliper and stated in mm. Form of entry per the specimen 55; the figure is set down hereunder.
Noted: 15.4
